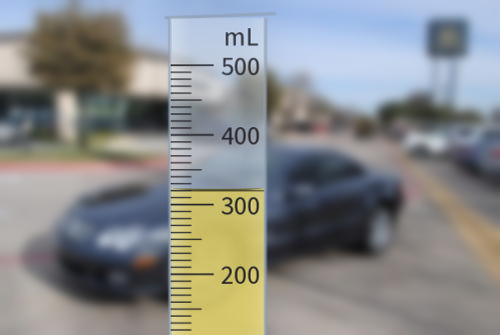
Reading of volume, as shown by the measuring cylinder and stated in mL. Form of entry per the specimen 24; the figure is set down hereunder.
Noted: 320
